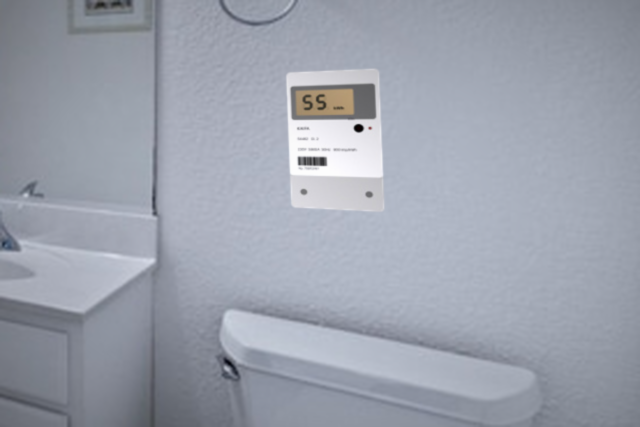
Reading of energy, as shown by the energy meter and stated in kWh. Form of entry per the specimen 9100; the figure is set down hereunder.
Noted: 55
